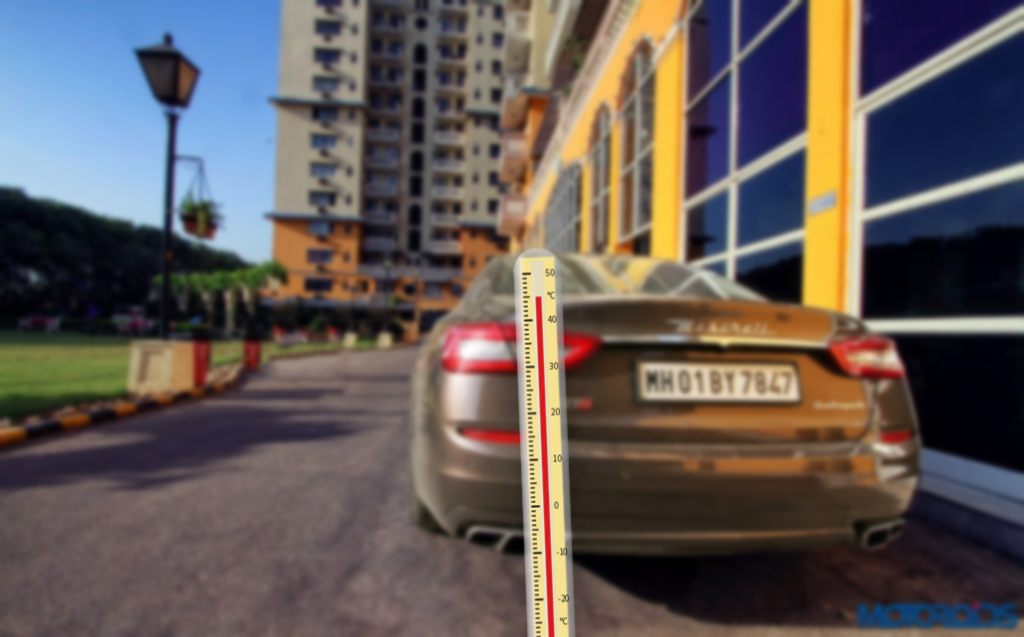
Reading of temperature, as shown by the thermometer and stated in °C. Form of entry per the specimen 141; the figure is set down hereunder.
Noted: 45
